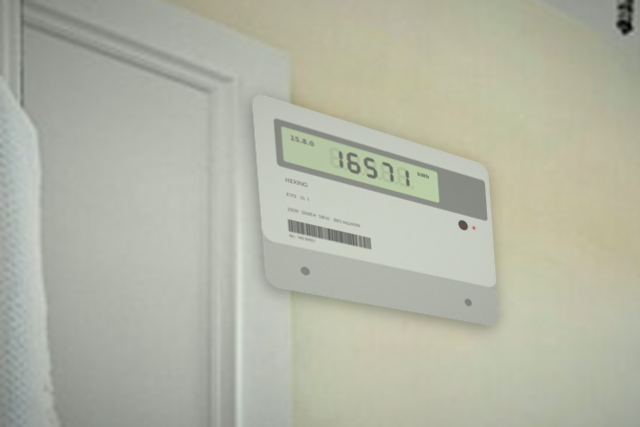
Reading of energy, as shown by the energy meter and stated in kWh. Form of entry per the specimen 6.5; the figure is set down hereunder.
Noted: 16571
